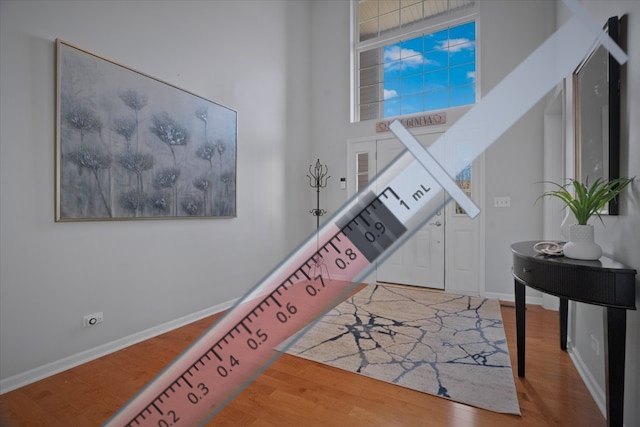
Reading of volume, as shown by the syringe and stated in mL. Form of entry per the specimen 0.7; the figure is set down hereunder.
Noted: 0.84
